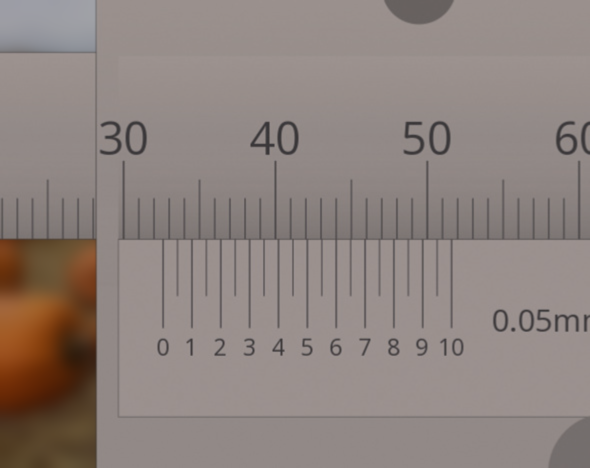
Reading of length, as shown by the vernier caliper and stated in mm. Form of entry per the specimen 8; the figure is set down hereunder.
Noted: 32.6
